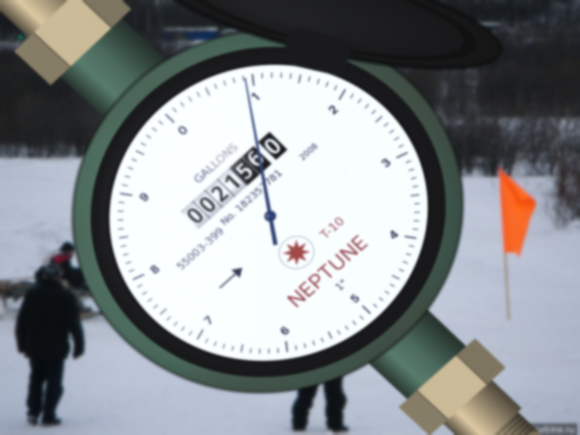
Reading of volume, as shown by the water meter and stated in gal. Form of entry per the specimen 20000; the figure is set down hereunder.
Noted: 21560.9
